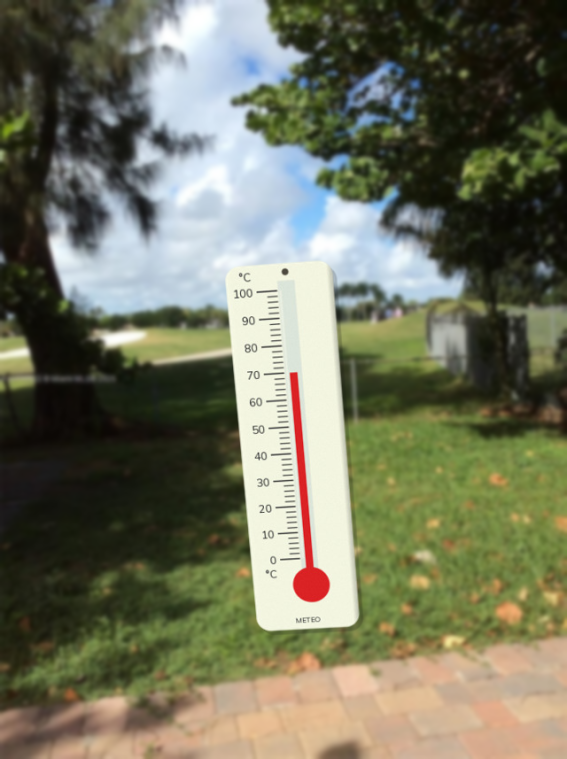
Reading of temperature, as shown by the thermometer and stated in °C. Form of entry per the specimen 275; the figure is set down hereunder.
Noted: 70
